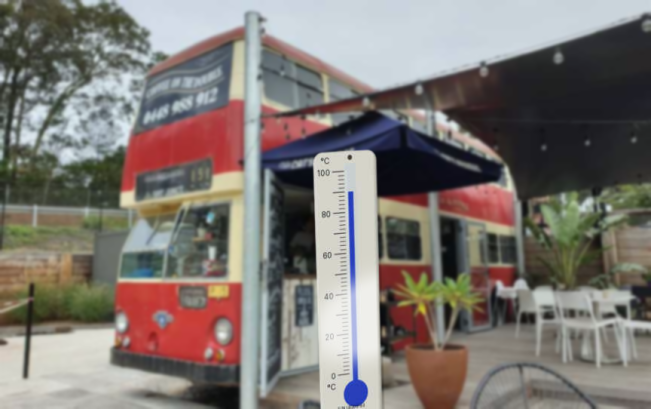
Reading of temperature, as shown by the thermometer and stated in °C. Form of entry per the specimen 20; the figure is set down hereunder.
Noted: 90
